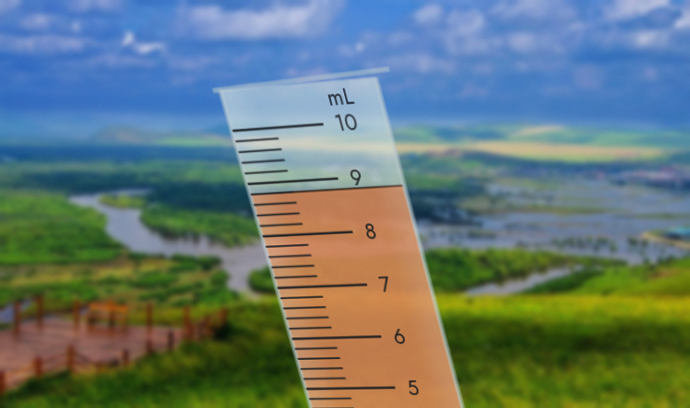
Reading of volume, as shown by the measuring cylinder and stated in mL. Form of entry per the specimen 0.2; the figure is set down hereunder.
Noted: 8.8
